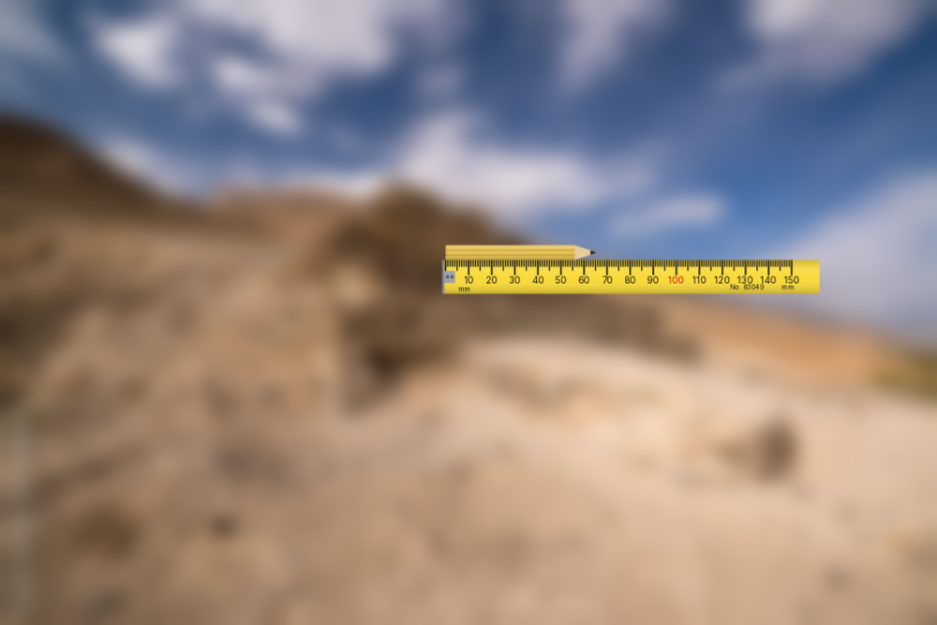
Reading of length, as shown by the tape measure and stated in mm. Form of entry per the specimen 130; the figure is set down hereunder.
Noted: 65
